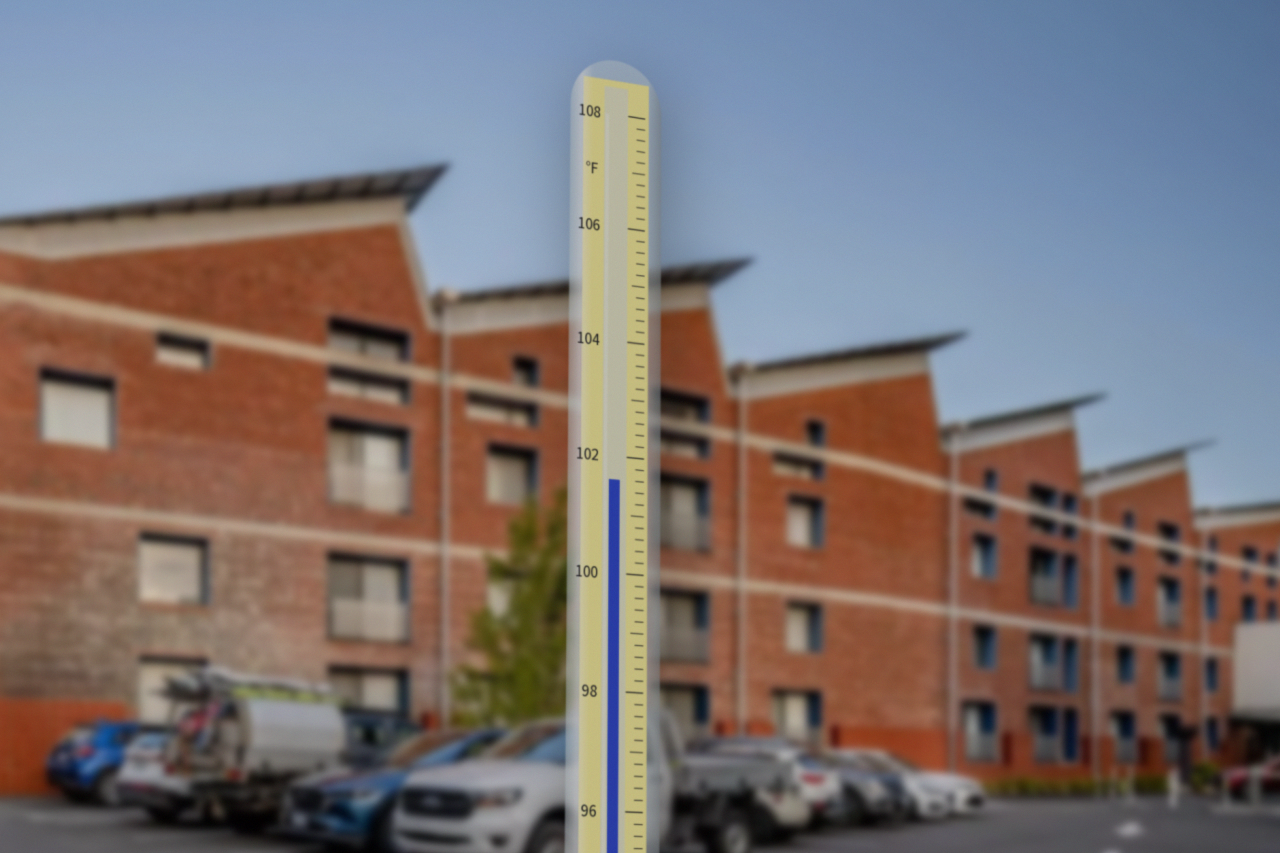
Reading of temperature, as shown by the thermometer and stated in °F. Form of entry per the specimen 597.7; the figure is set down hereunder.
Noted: 101.6
